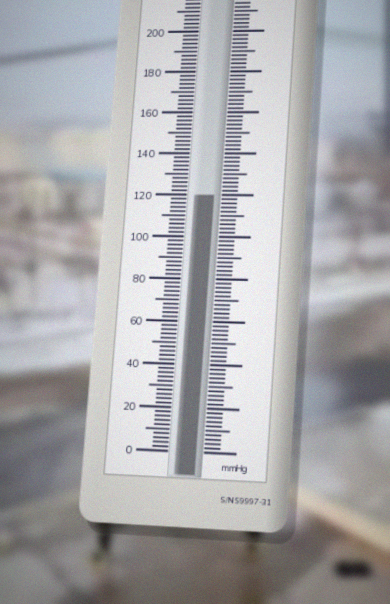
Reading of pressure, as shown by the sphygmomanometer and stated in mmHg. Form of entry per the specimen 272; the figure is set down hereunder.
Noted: 120
